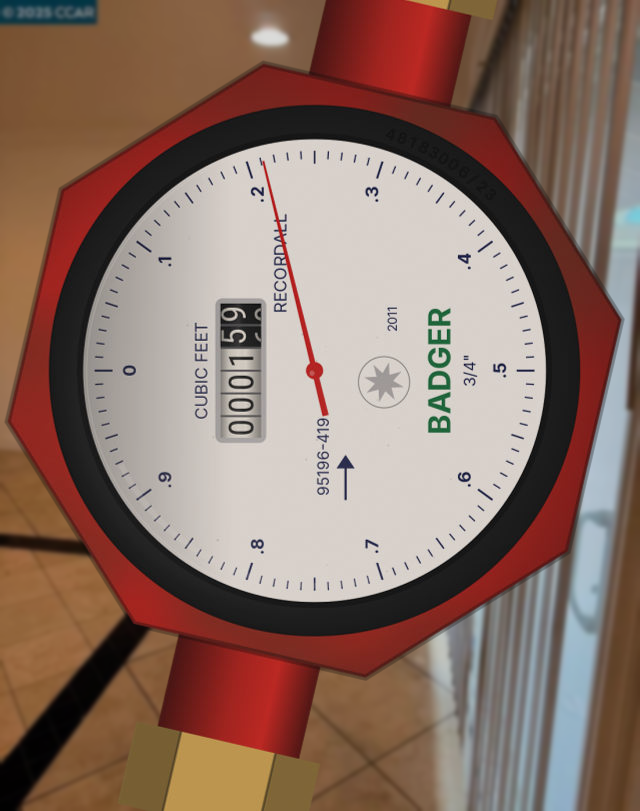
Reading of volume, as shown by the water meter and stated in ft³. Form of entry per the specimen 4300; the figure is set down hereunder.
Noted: 159.21
